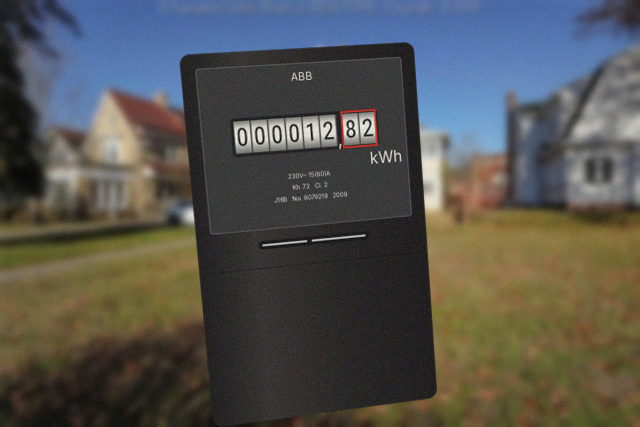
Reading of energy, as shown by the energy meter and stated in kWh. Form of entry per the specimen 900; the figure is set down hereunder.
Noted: 12.82
